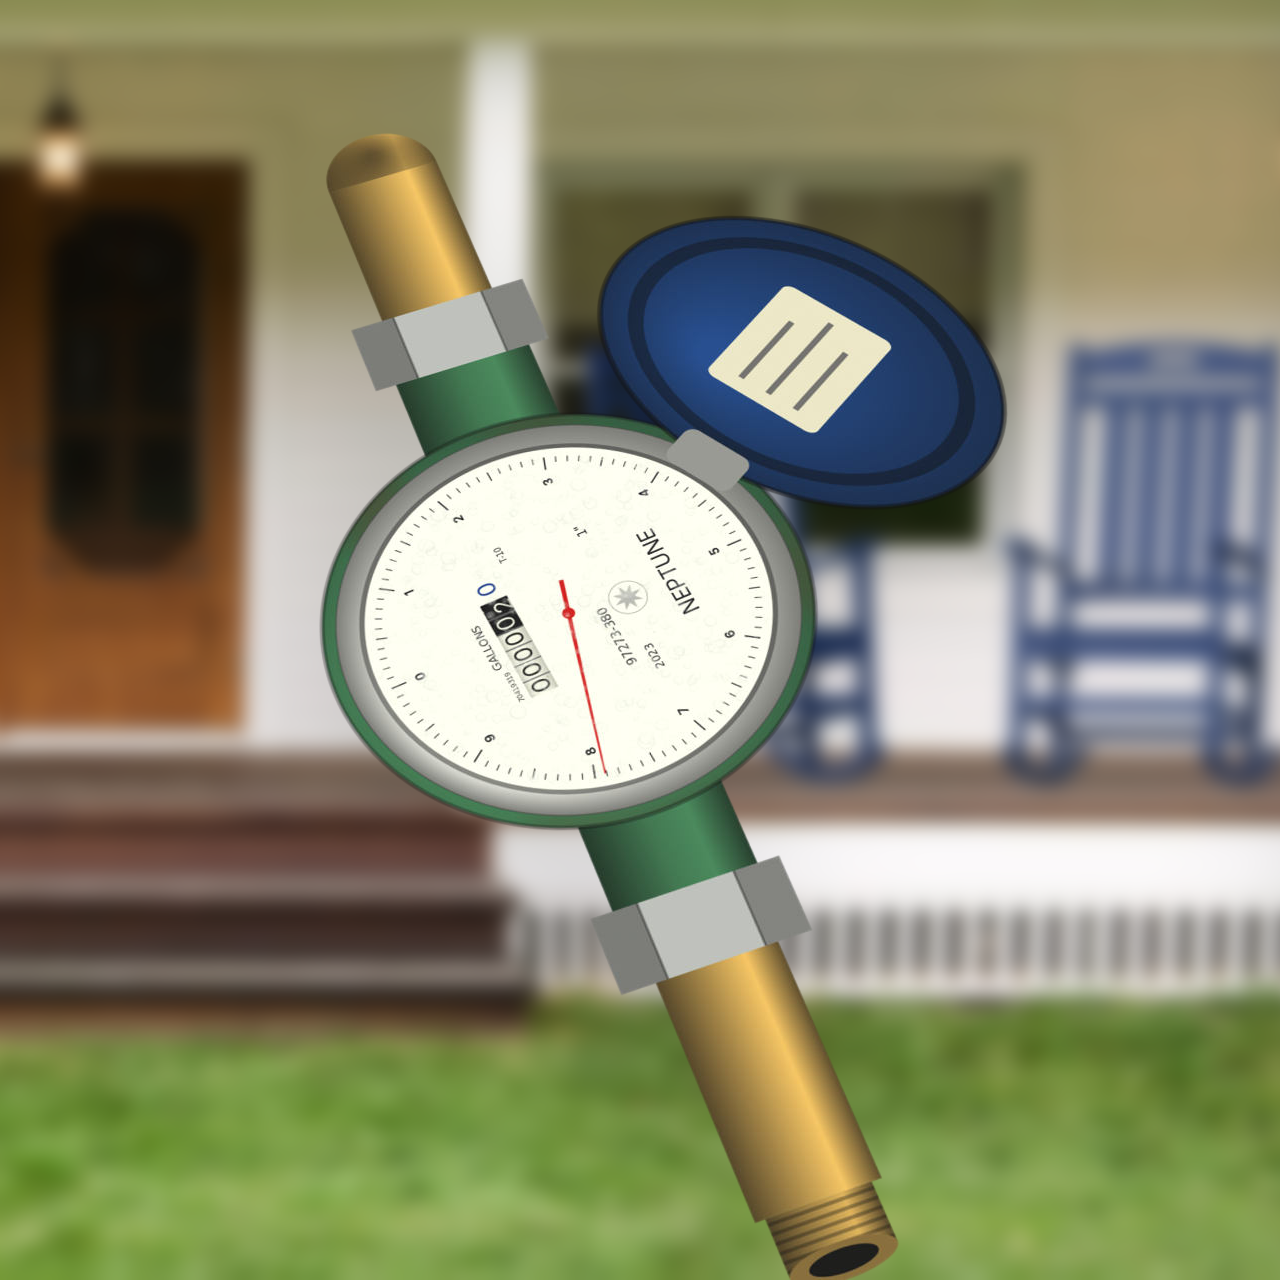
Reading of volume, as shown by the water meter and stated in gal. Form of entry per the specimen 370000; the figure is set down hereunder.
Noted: 17.9
